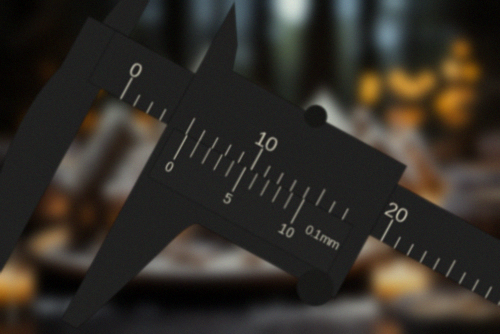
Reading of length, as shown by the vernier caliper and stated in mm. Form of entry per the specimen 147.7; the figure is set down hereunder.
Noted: 5.1
